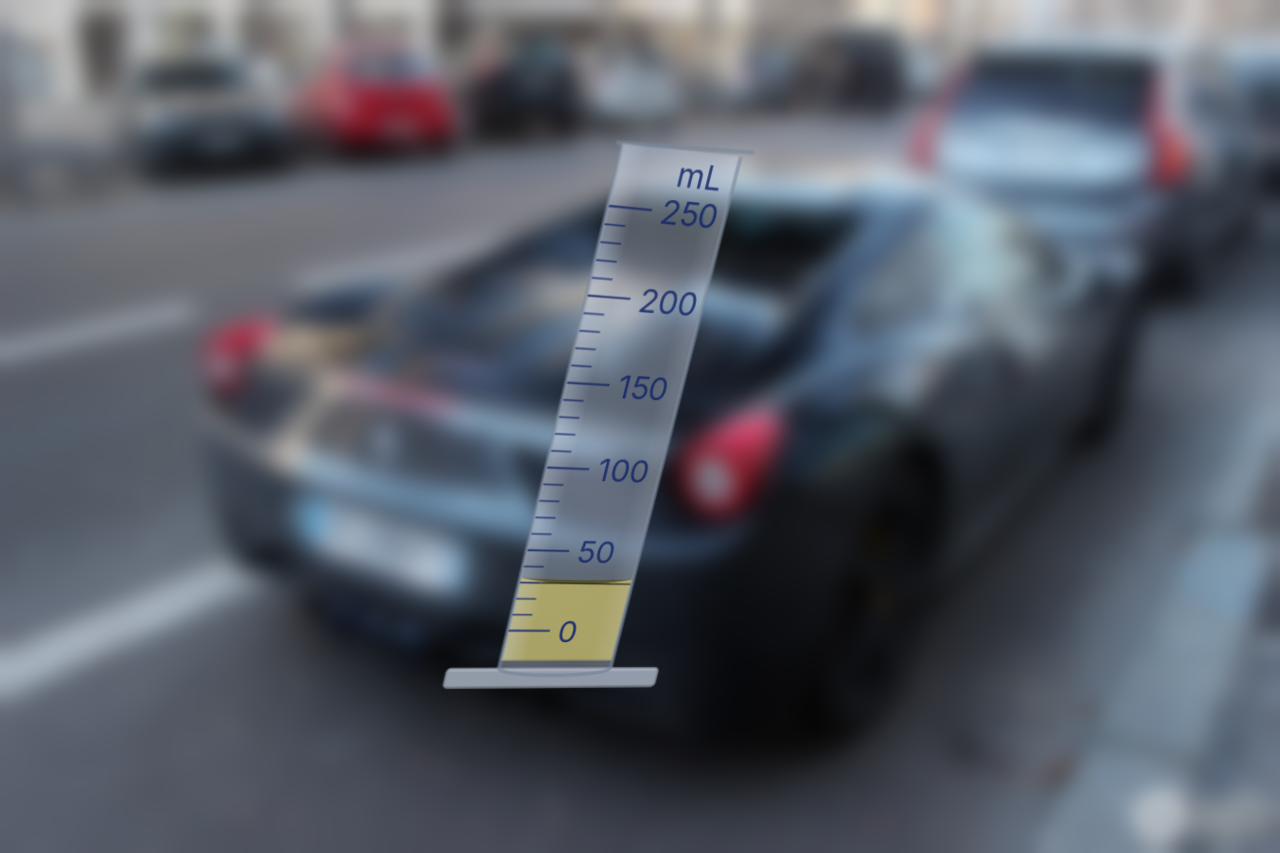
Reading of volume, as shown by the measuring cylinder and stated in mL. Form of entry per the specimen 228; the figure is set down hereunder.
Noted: 30
